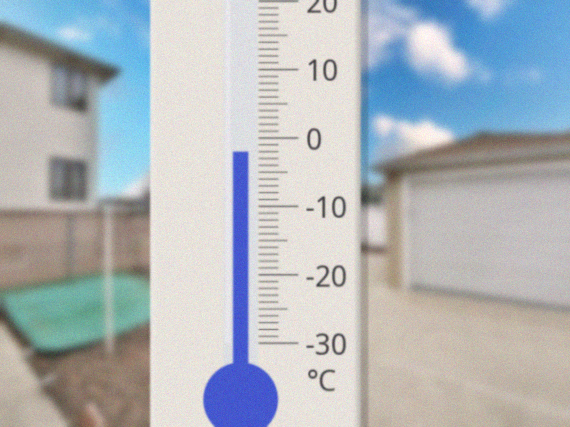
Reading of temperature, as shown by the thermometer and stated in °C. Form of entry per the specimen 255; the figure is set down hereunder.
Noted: -2
